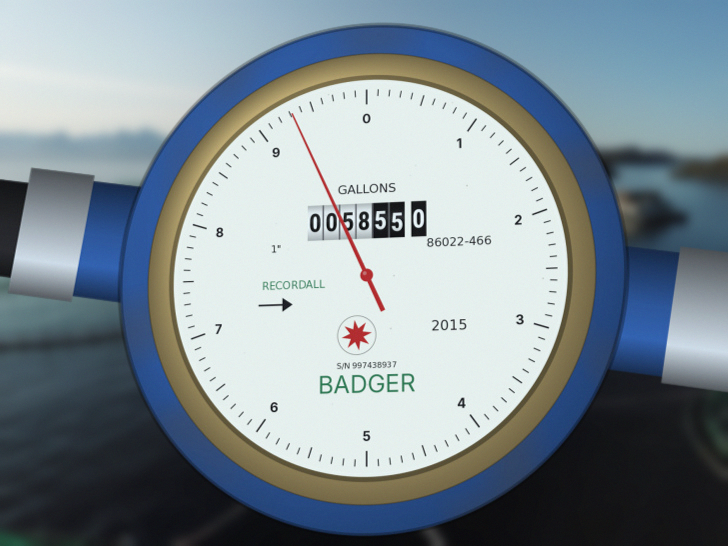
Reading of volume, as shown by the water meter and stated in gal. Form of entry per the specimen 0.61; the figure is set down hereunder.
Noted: 58549.3
